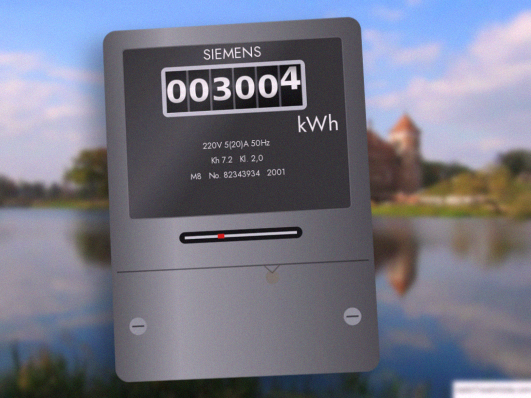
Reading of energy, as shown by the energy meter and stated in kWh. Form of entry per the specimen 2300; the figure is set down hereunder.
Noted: 3004
